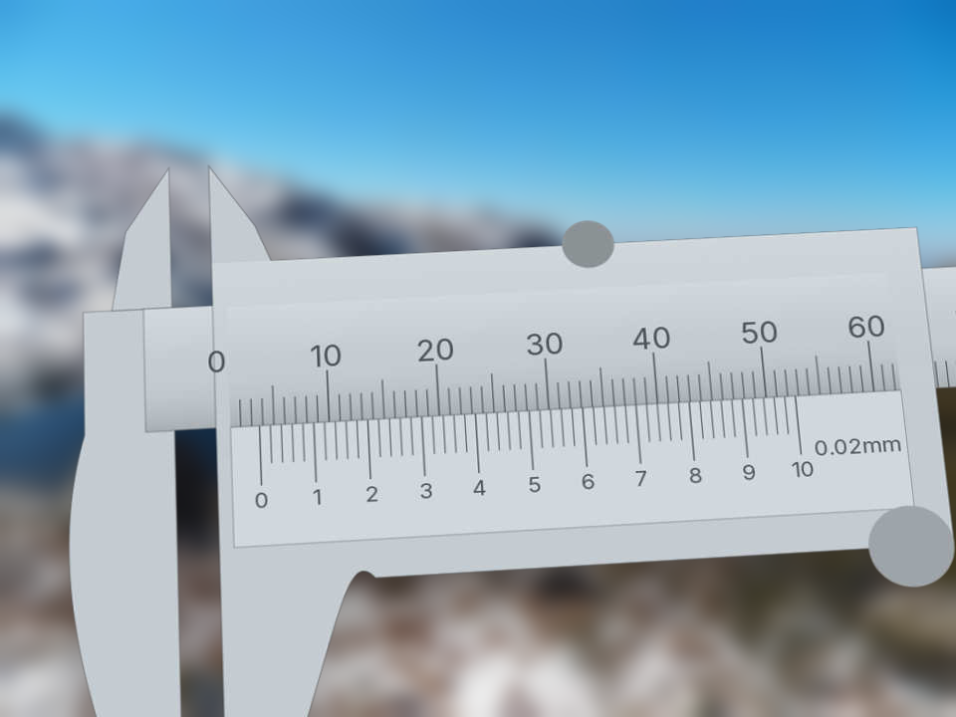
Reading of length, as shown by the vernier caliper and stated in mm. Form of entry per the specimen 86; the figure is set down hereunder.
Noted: 3.7
